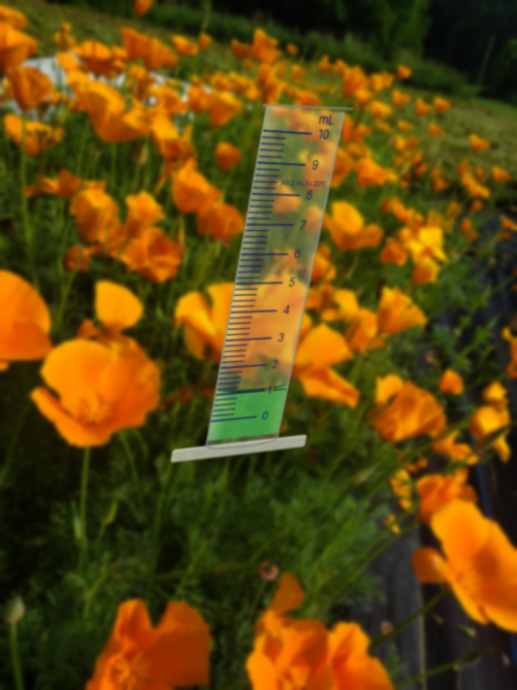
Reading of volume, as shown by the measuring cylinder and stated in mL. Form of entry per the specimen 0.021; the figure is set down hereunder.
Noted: 1
